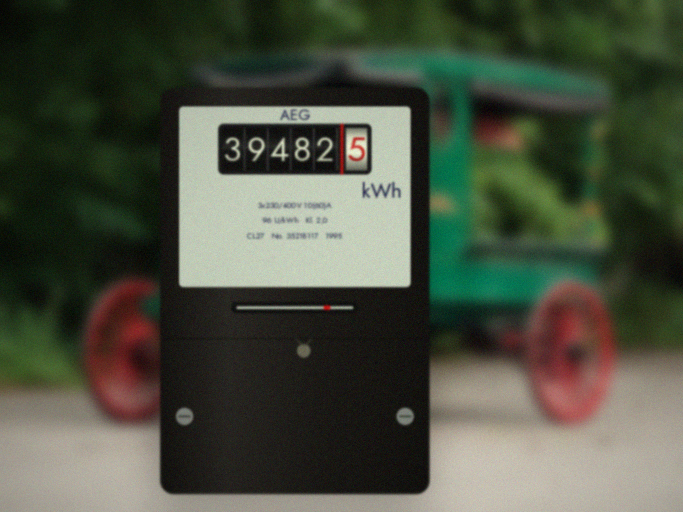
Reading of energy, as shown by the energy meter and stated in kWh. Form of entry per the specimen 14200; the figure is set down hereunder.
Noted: 39482.5
